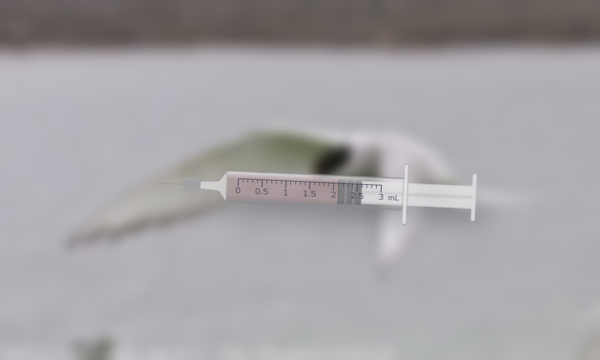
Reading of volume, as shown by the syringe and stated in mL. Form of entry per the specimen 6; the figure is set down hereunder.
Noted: 2.1
